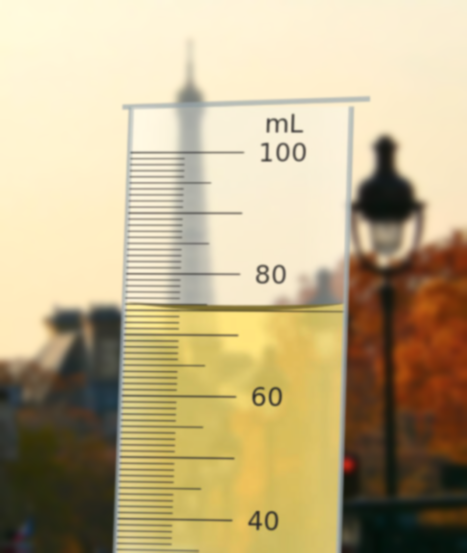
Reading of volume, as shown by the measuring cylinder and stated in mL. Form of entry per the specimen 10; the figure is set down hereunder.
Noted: 74
